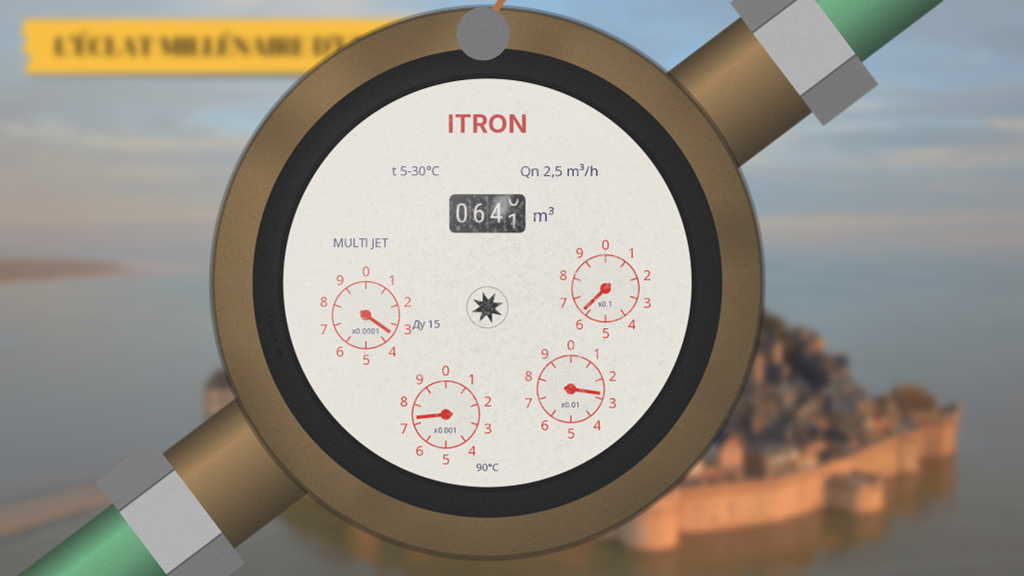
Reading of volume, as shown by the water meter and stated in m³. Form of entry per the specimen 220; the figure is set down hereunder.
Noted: 640.6273
